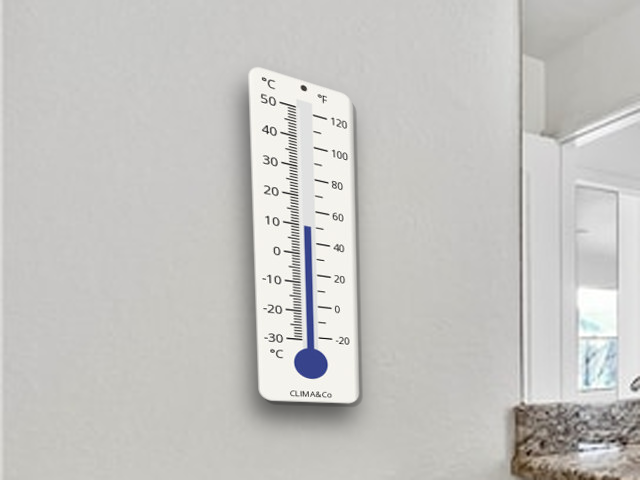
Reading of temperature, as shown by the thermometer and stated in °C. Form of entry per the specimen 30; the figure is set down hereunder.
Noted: 10
